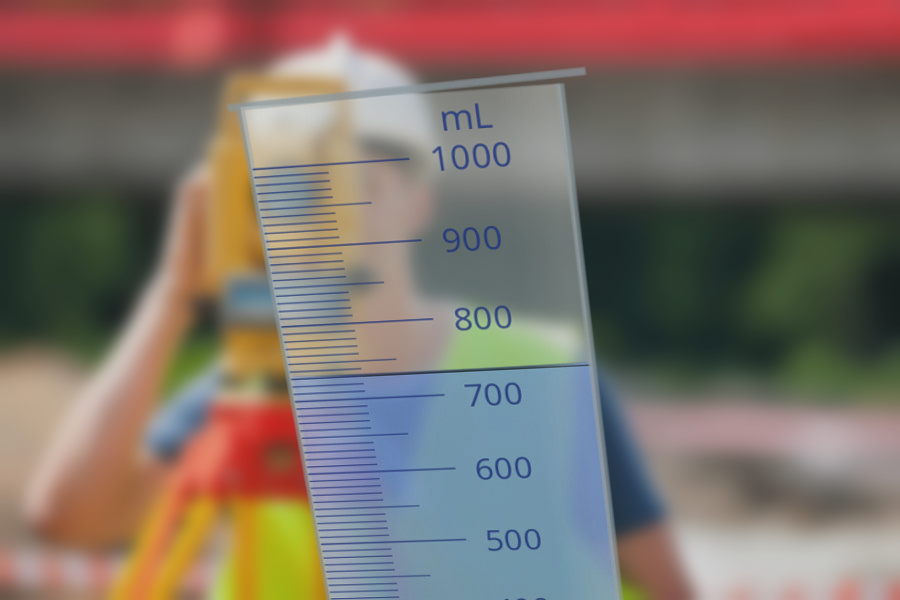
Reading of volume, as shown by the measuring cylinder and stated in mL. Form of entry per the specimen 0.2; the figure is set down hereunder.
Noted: 730
